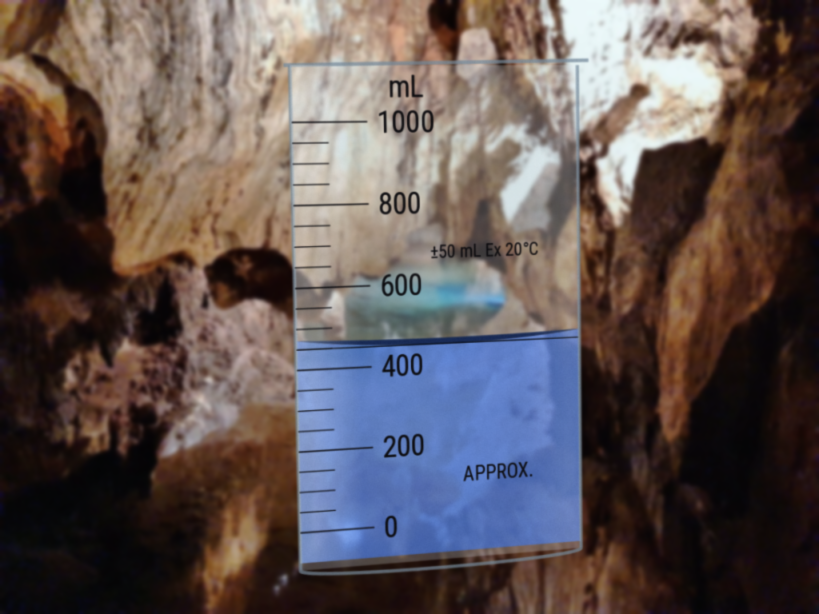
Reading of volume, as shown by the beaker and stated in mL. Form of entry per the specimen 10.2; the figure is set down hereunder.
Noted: 450
